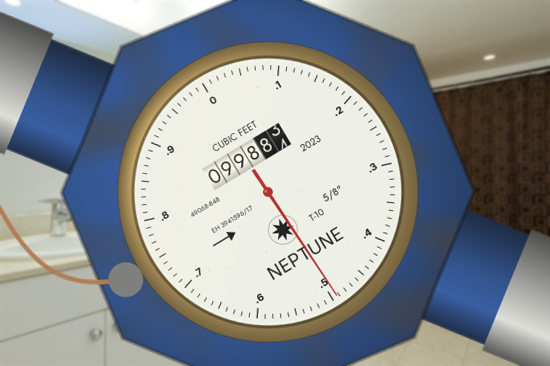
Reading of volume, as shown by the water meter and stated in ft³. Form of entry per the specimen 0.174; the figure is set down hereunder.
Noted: 99883.49
